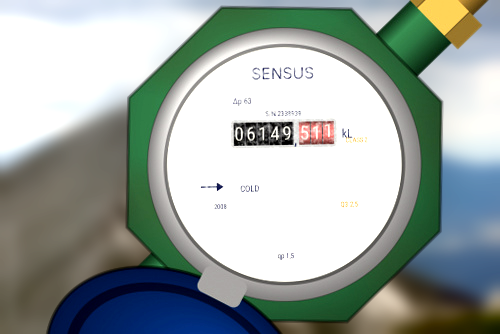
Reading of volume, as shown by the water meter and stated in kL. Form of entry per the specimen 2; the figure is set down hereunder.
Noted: 6149.511
